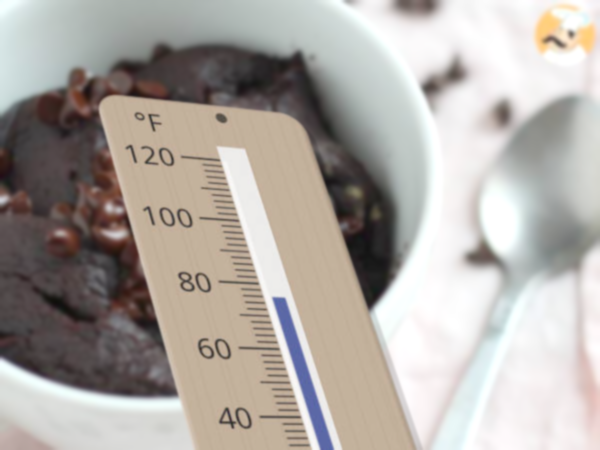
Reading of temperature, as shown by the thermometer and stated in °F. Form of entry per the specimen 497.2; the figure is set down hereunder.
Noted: 76
